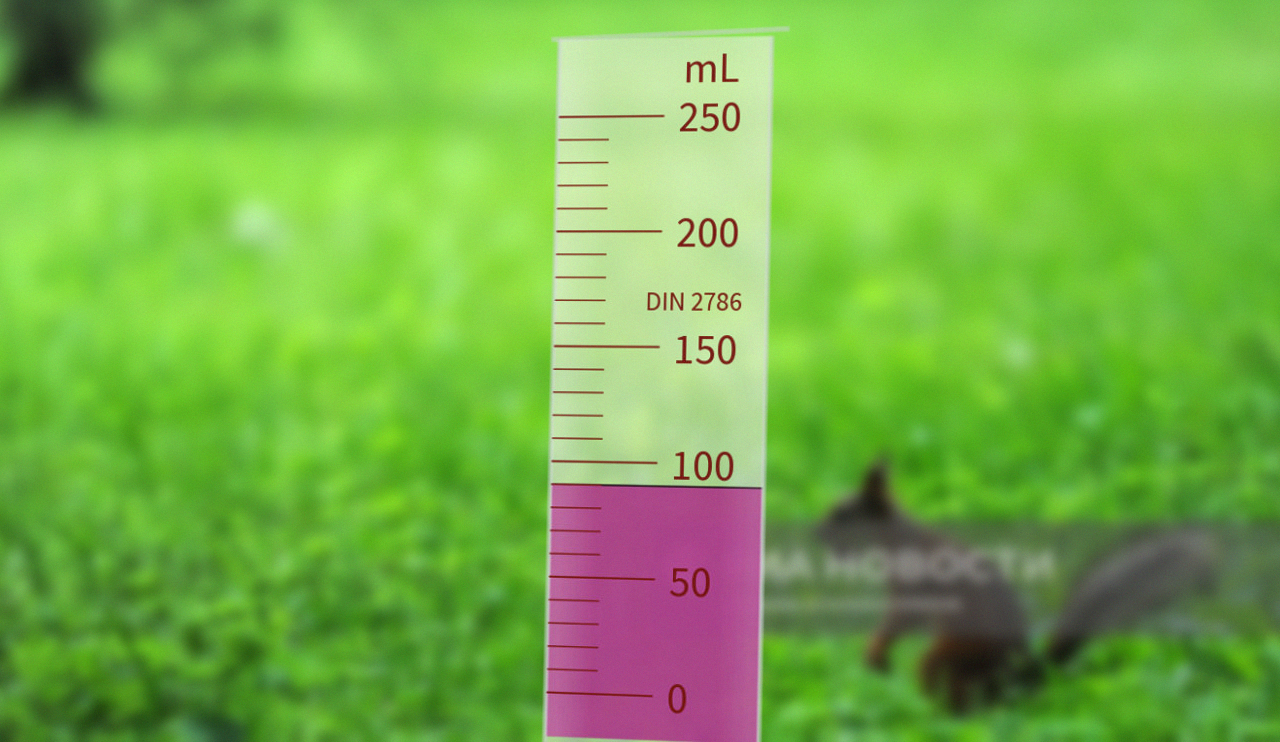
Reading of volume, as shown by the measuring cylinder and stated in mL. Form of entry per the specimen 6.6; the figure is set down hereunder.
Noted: 90
